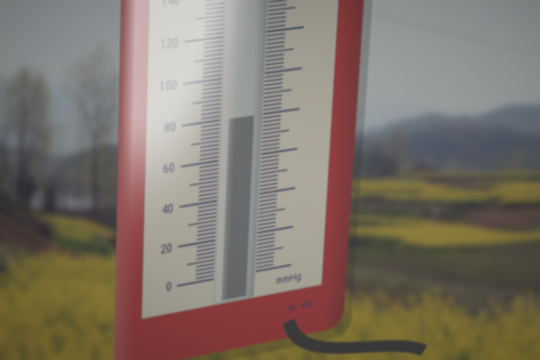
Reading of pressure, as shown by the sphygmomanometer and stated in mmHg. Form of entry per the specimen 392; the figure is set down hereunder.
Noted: 80
